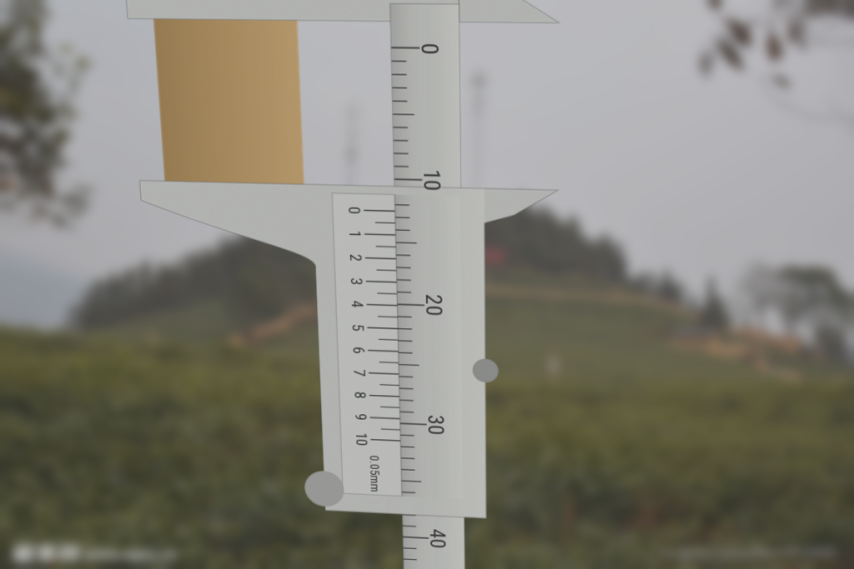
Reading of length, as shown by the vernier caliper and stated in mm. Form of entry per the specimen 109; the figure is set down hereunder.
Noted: 12.5
